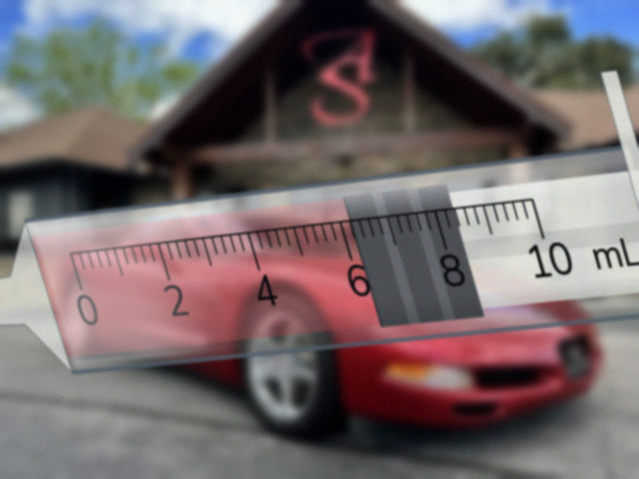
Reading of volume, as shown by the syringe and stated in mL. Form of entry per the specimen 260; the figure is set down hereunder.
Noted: 6.2
